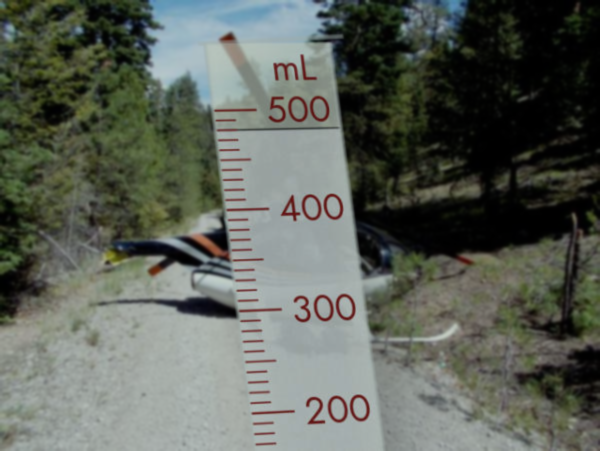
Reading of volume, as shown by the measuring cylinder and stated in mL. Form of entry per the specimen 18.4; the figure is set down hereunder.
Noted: 480
